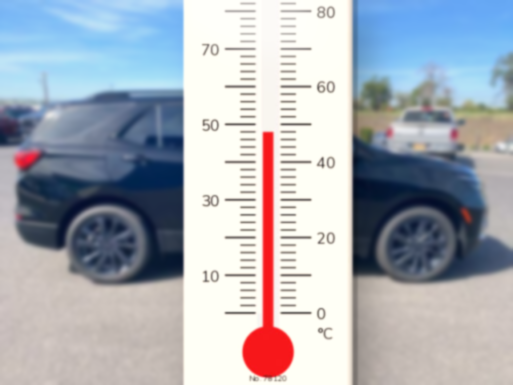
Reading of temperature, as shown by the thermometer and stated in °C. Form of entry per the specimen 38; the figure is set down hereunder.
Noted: 48
